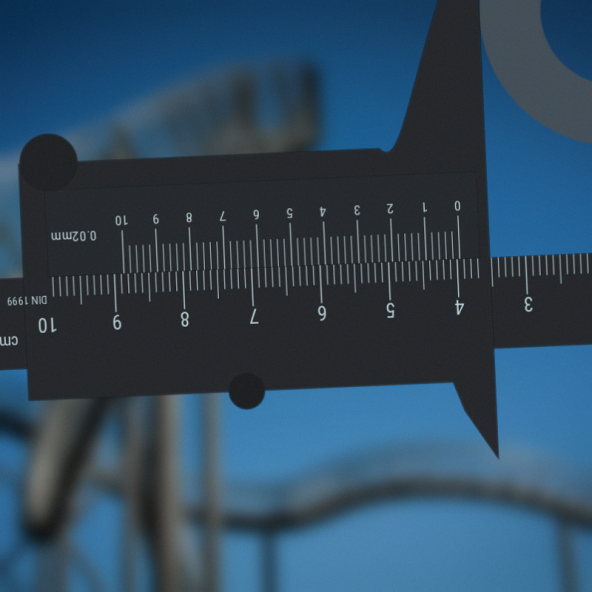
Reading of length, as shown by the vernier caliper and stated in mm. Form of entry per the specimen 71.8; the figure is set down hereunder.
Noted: 39.6
